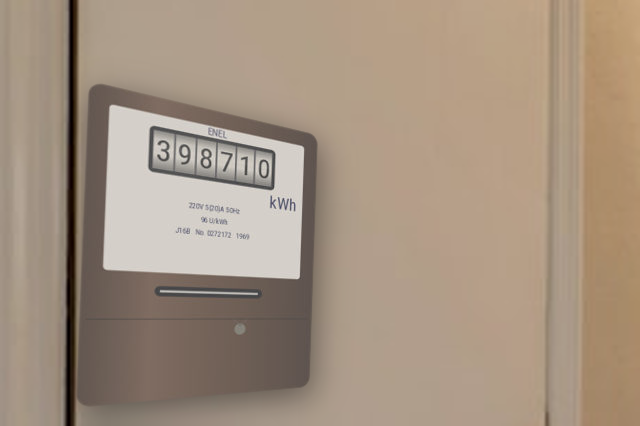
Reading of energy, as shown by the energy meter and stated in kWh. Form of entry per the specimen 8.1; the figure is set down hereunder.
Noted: 398710
